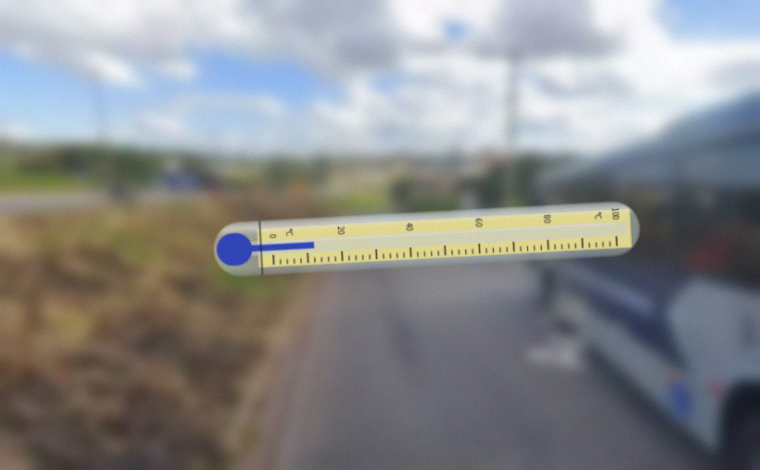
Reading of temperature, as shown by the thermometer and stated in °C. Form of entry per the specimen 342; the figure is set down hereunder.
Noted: 12
